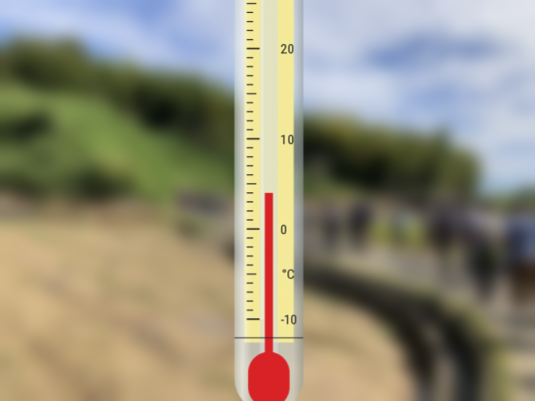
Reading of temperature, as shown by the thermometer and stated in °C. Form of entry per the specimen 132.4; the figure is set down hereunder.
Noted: 4
